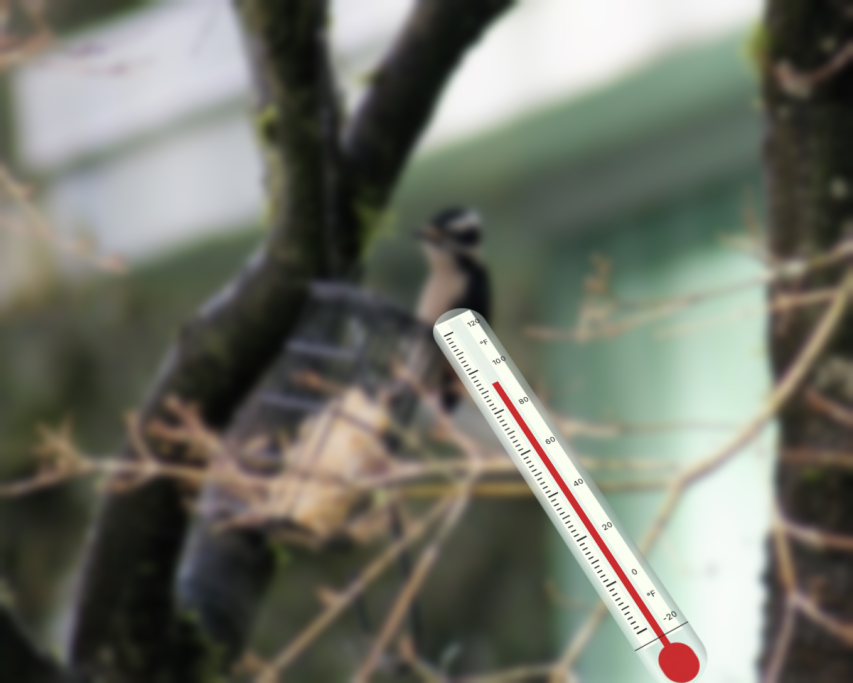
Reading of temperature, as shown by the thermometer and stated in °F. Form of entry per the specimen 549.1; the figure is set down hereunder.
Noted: 92
